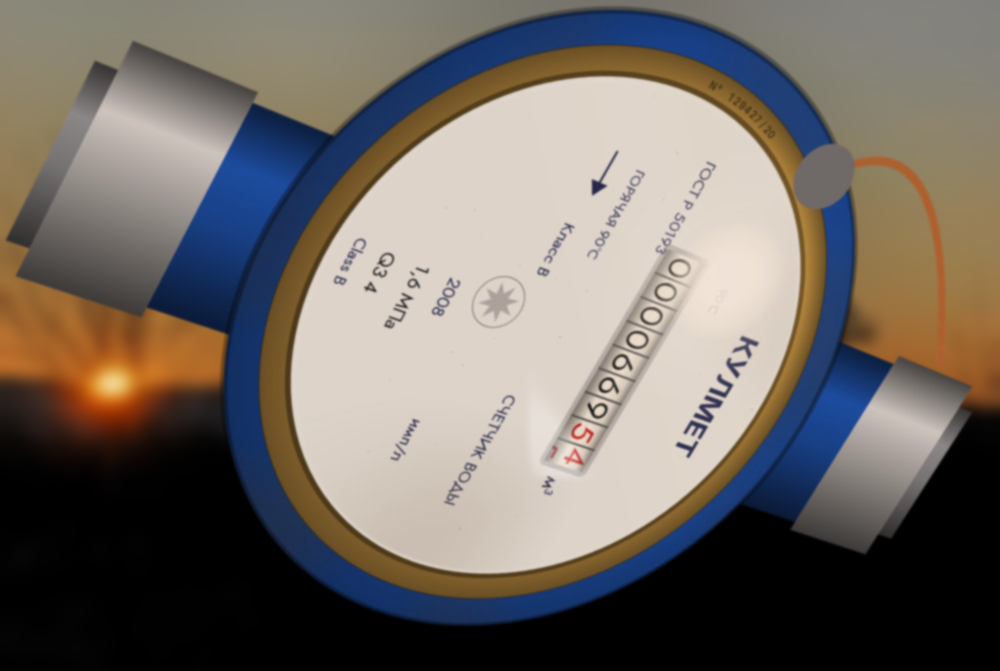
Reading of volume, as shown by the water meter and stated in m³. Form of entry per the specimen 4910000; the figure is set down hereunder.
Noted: 669.54
